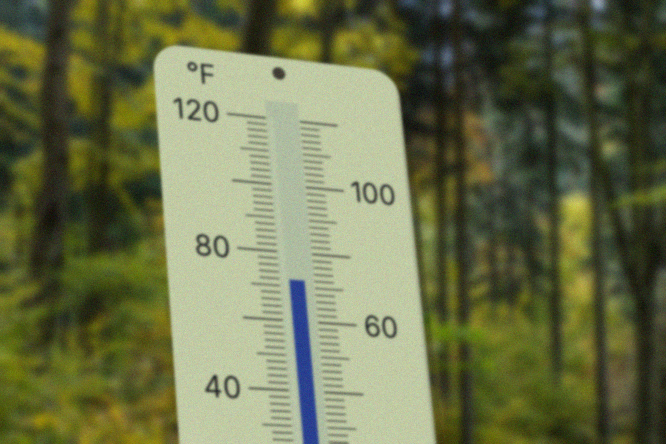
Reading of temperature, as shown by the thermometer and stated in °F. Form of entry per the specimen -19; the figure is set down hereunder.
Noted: 72
